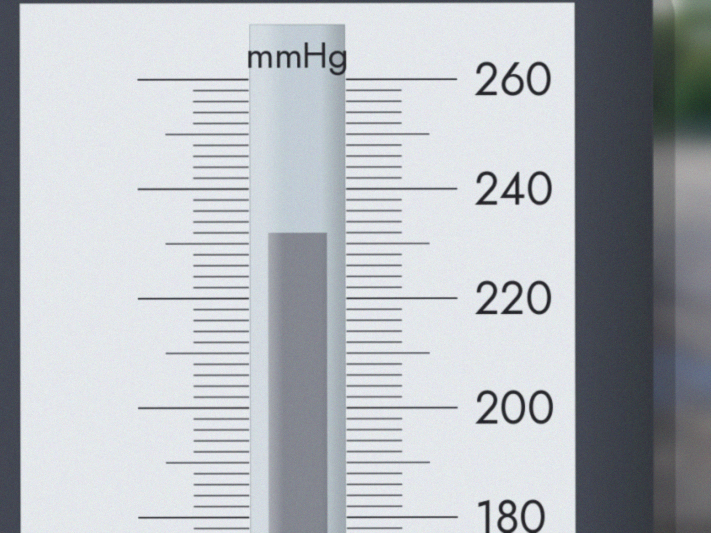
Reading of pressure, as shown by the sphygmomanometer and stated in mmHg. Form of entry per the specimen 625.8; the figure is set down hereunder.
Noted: 232
